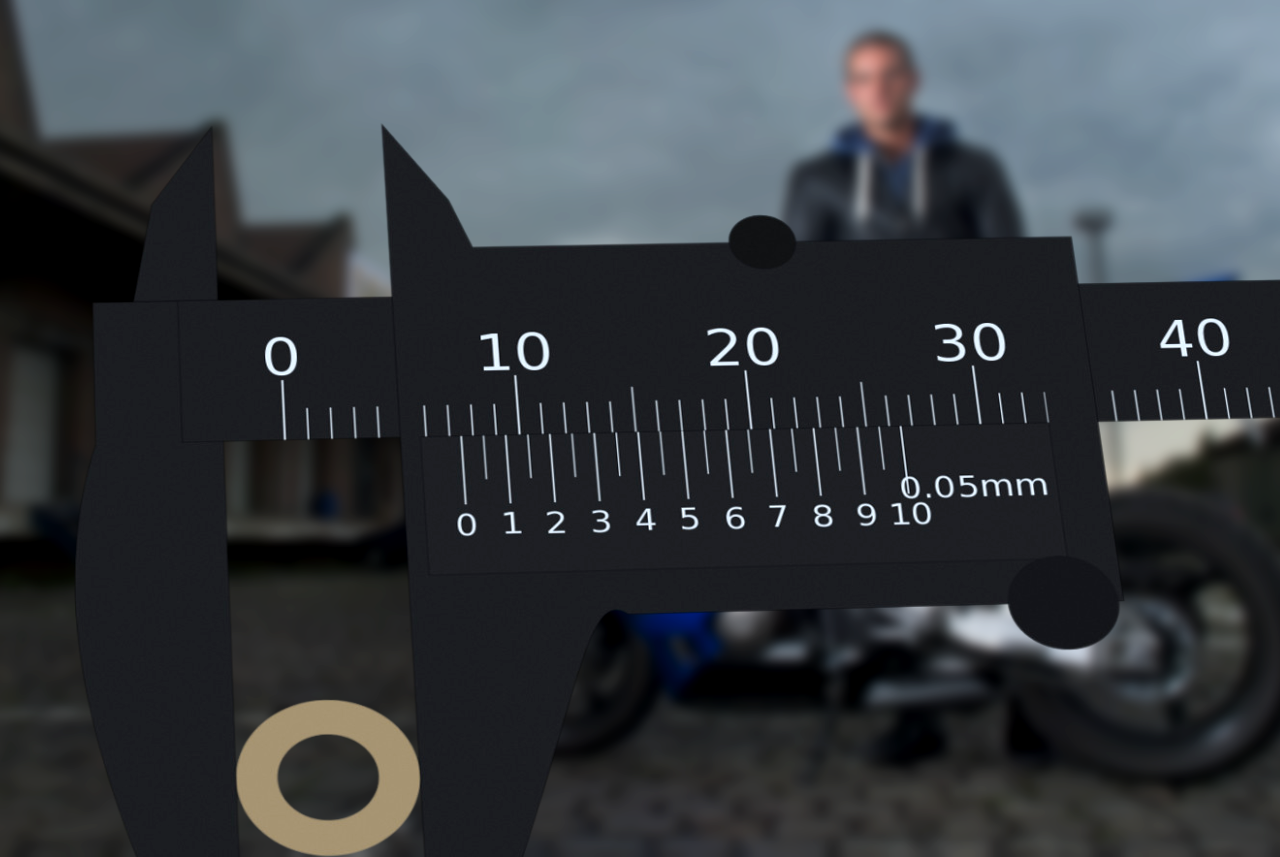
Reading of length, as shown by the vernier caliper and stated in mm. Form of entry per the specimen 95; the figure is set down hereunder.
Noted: 7.5
